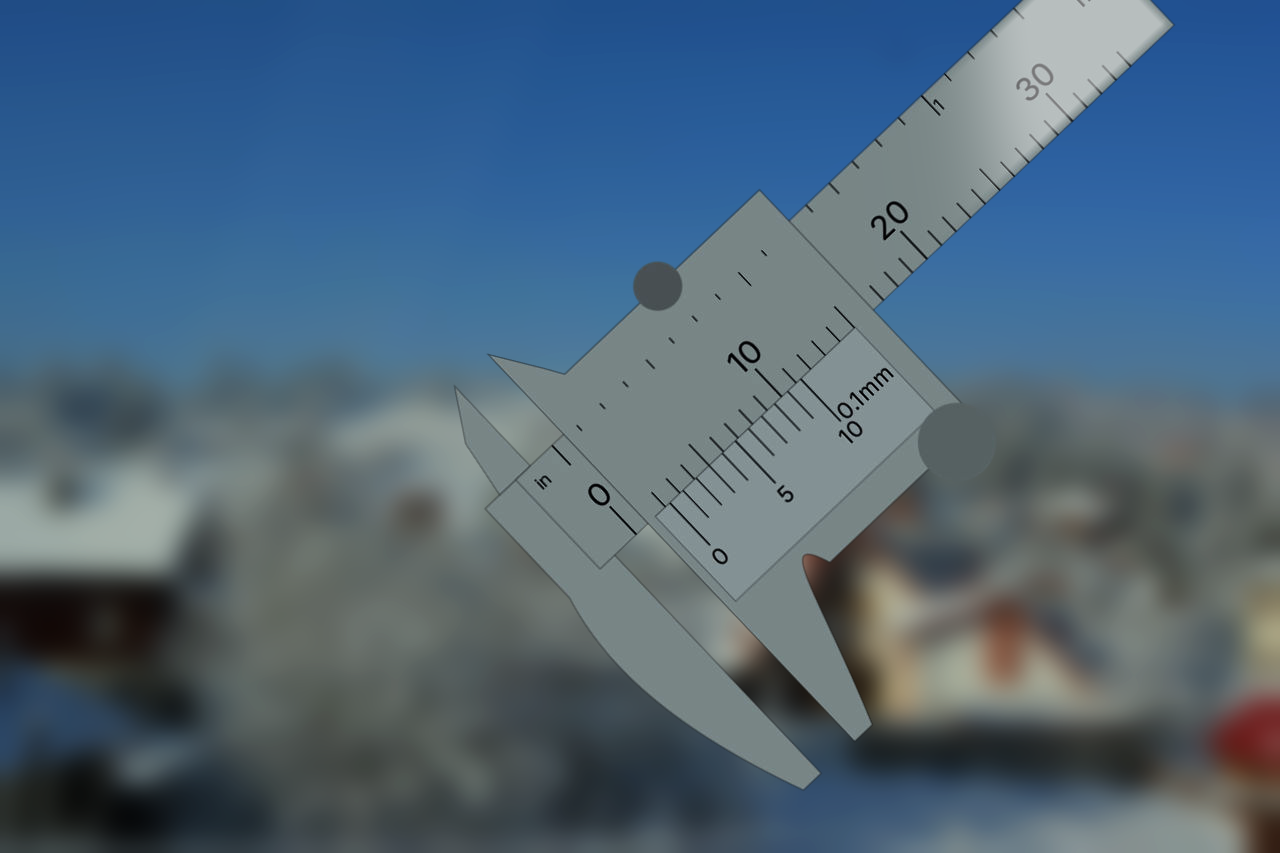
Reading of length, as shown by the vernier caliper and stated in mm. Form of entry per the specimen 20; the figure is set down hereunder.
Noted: 2.3
